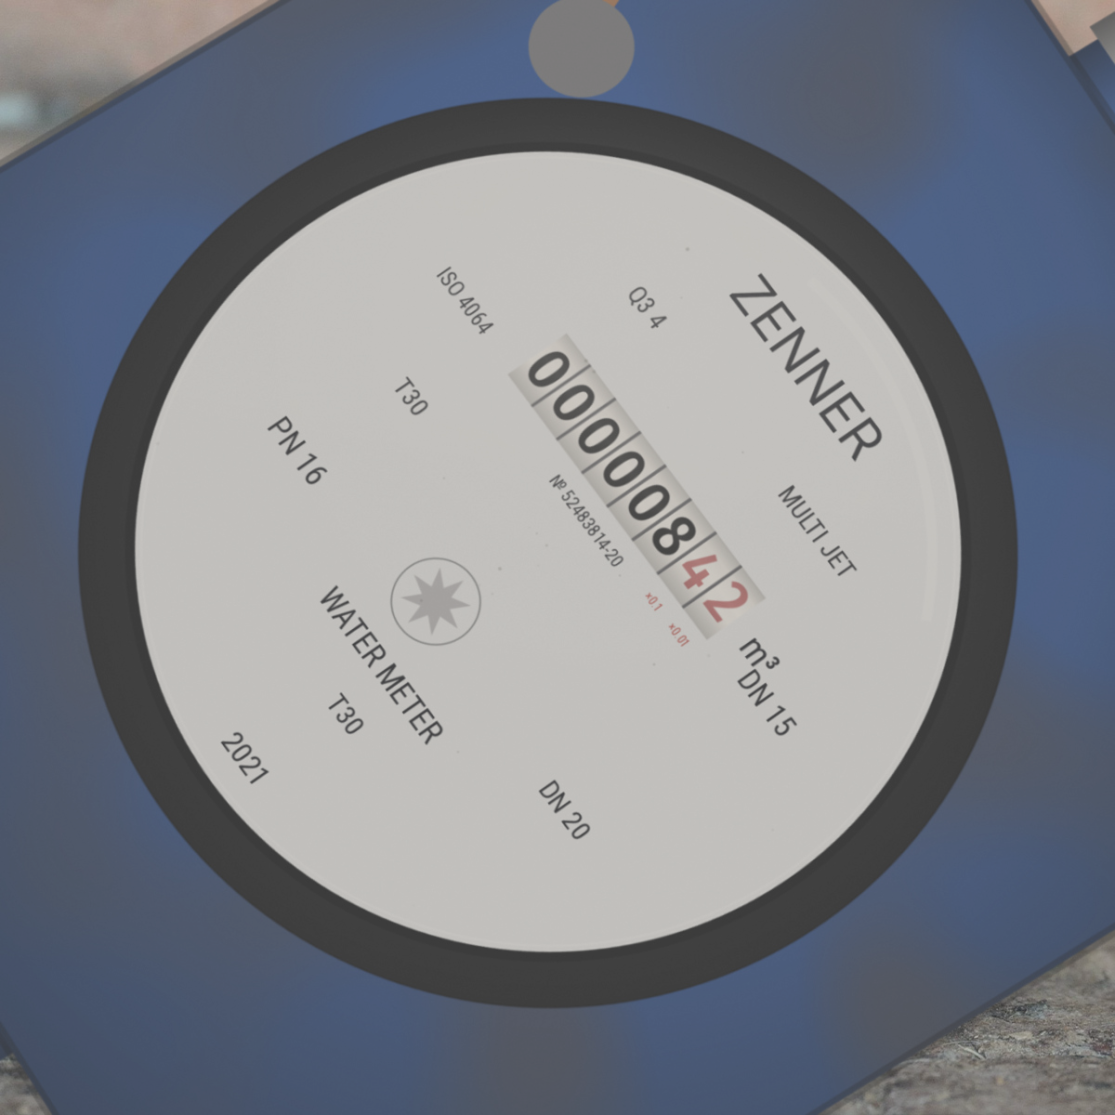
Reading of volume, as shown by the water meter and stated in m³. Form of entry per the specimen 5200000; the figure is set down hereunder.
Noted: 8.42
